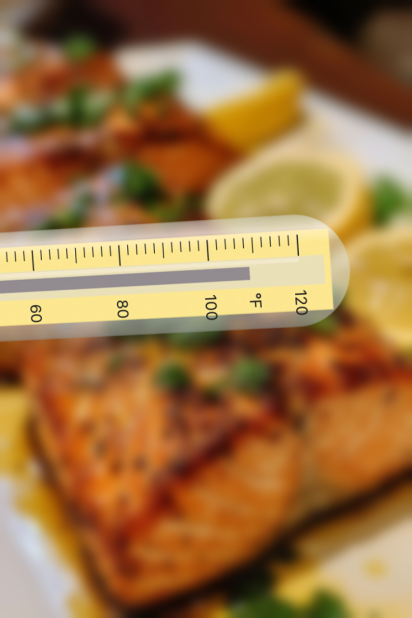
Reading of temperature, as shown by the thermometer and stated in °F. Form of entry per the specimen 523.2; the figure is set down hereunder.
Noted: 109
